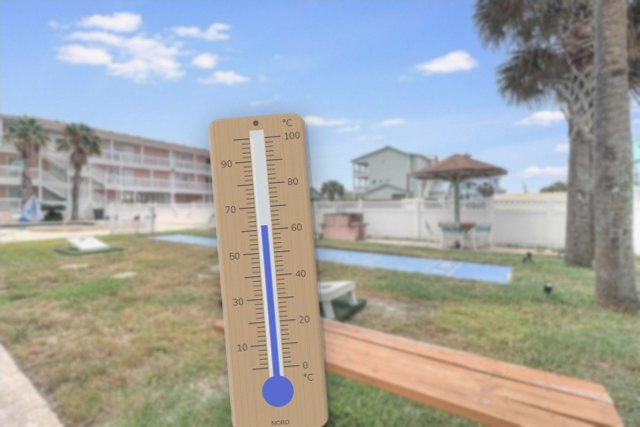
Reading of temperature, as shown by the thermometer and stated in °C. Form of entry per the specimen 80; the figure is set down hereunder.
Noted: 62
